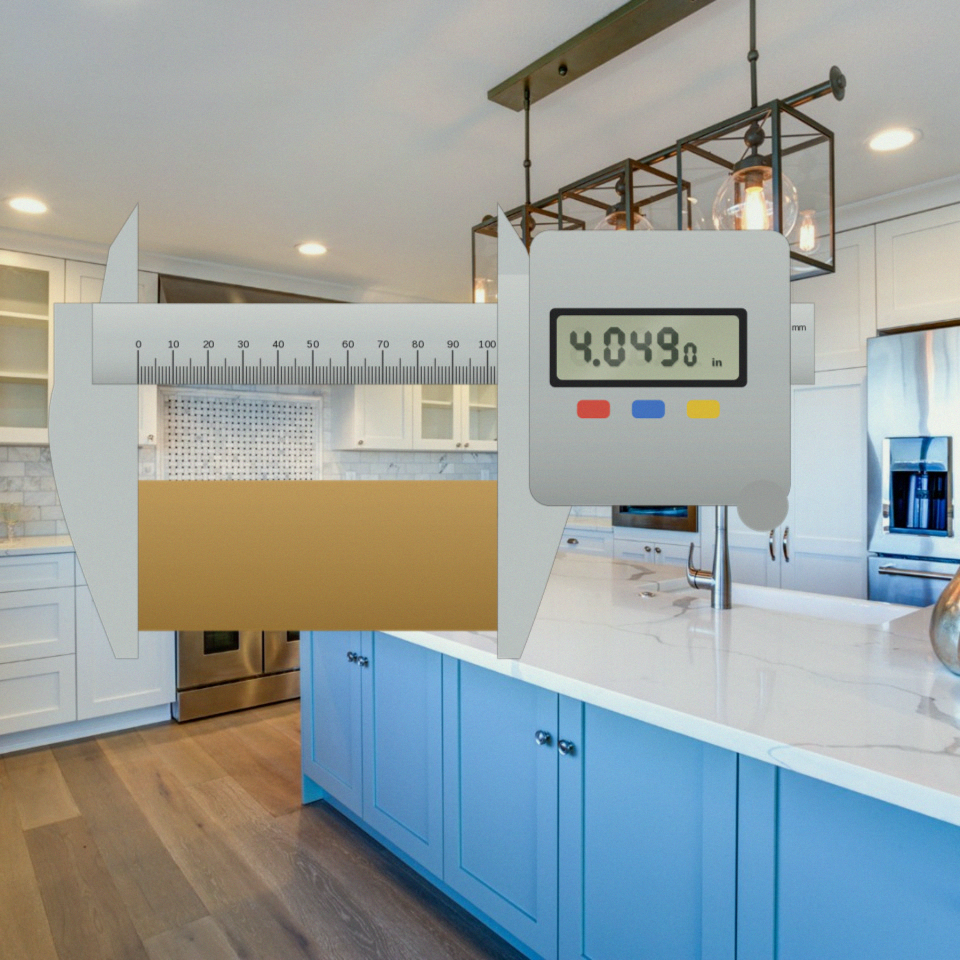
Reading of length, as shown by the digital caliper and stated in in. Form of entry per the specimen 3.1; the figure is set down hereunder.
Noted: 4.0490
